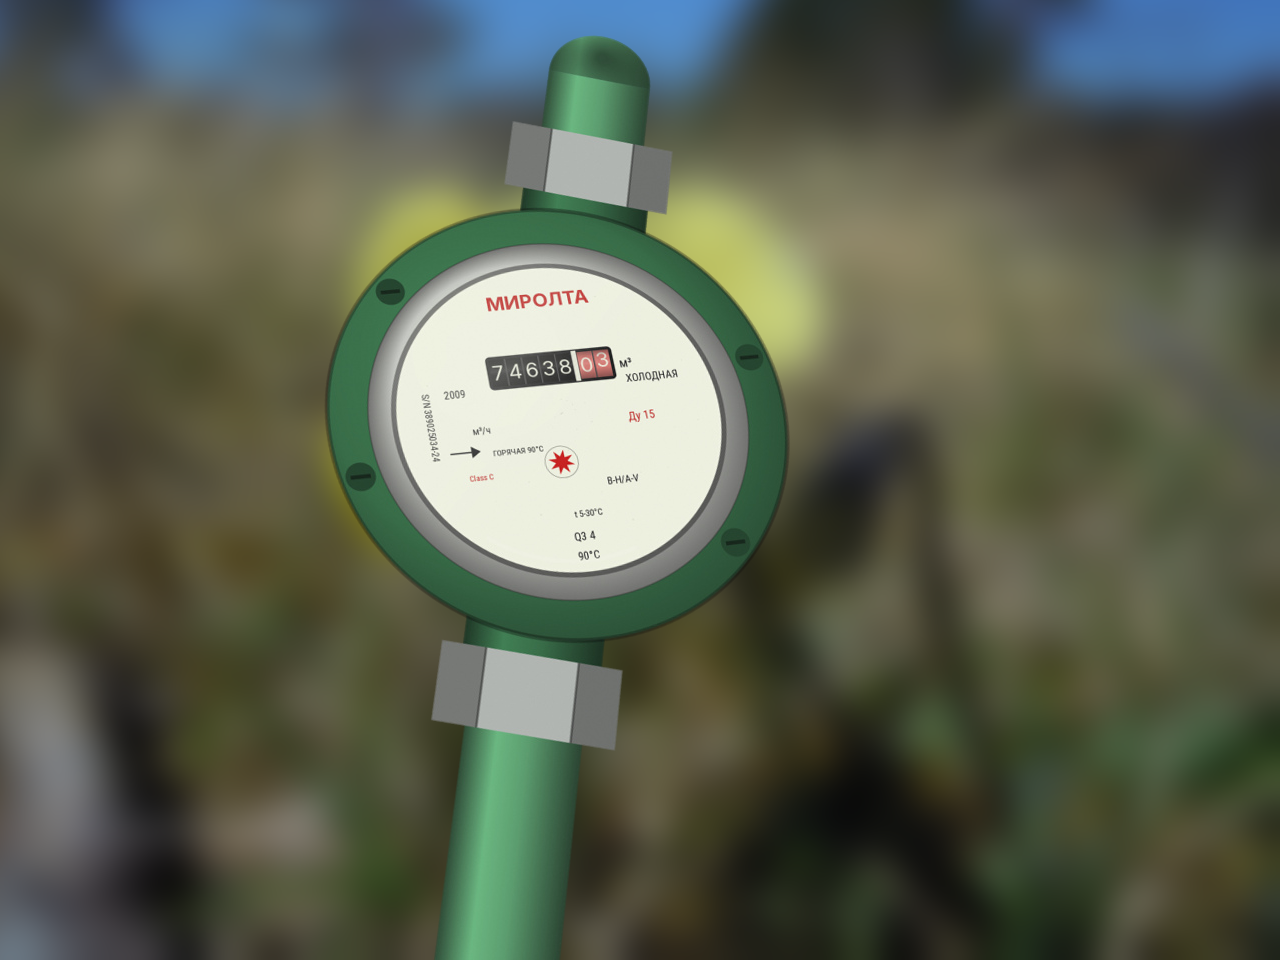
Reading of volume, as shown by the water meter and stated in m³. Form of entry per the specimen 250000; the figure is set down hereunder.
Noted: 74638.03
